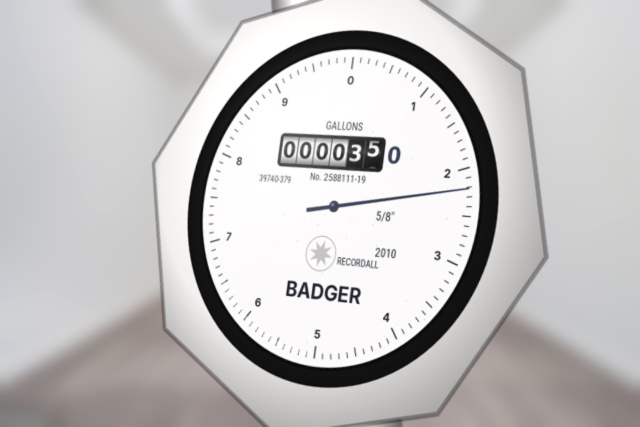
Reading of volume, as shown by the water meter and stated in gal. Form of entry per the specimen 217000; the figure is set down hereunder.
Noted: 352.2
